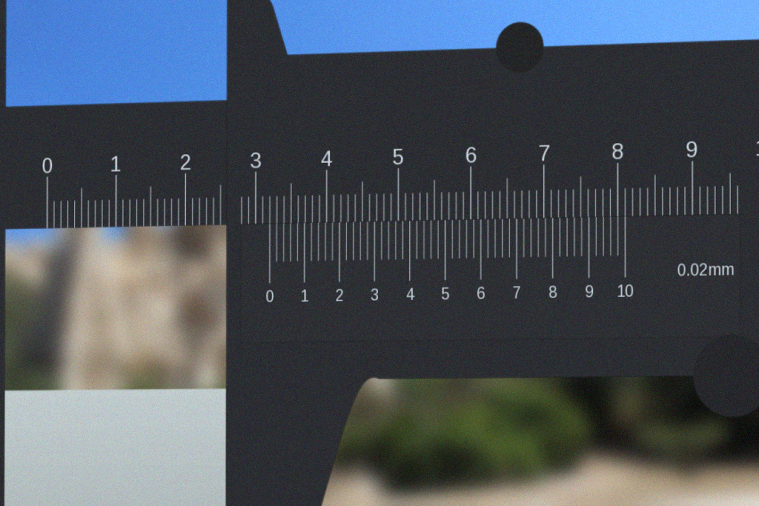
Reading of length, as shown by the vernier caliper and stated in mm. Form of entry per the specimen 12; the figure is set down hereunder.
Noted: 32.0
